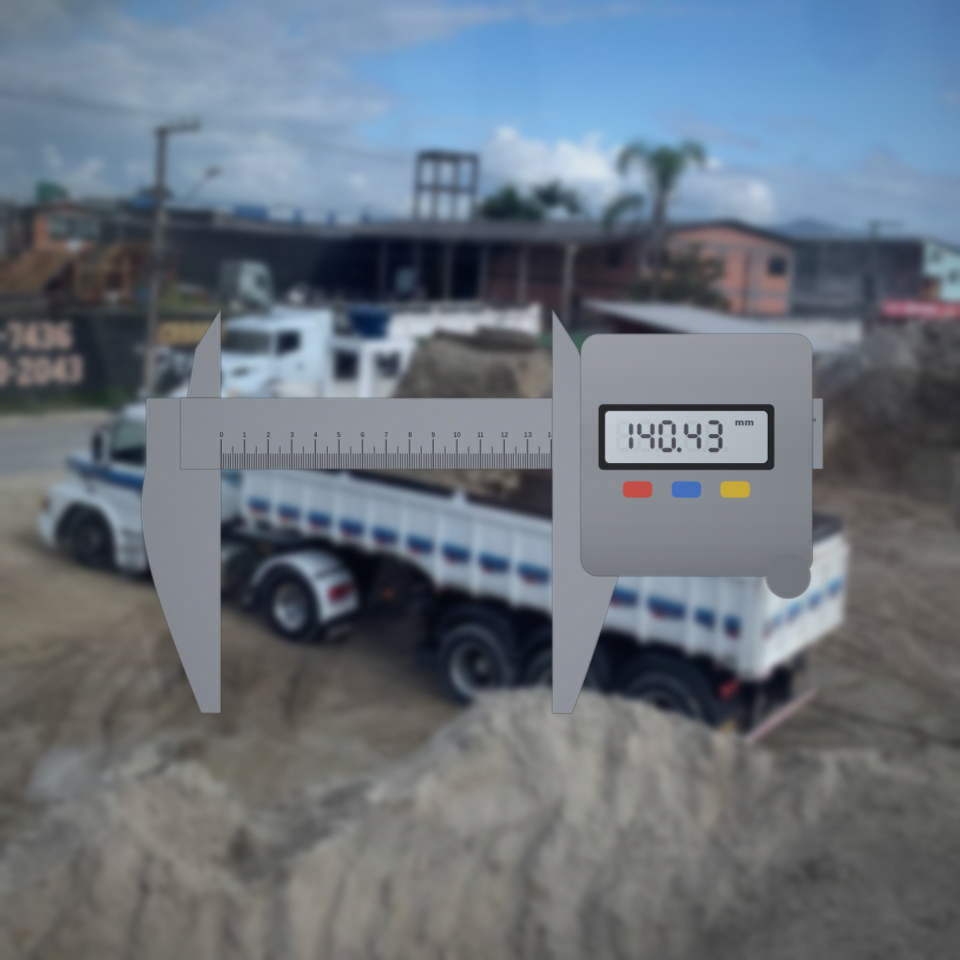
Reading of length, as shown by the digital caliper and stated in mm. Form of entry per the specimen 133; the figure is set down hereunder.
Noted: 140.43
